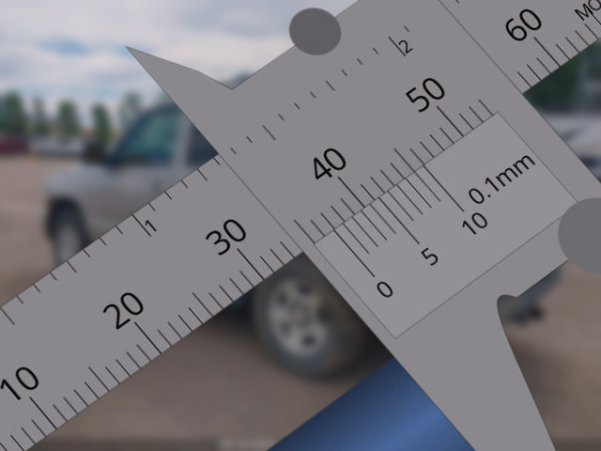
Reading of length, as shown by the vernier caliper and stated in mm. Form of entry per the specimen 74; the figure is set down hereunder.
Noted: 36.9
